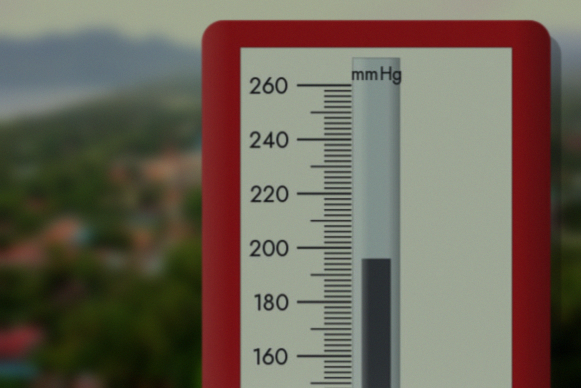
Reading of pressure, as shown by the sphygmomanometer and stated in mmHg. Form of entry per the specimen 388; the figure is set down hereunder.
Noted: 196
